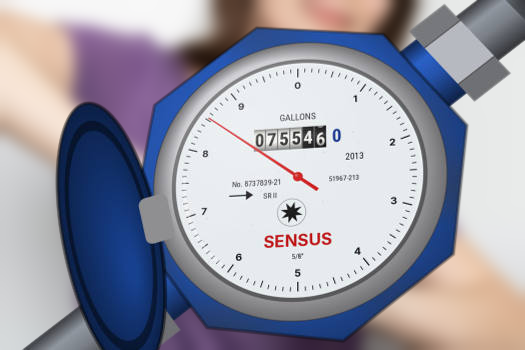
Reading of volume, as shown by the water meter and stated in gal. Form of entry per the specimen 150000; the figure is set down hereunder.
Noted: 755458.5
